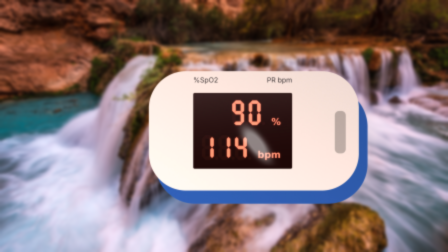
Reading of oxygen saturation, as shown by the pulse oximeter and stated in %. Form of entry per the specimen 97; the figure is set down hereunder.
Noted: 90
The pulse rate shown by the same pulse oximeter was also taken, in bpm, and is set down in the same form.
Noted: 114
